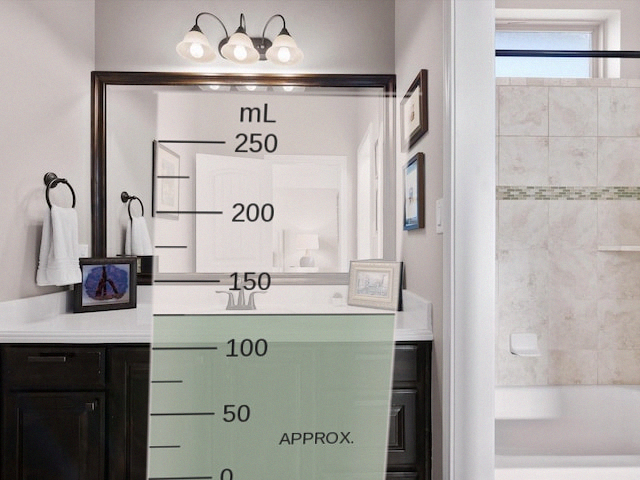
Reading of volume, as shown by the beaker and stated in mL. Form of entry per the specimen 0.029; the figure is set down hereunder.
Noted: 125
